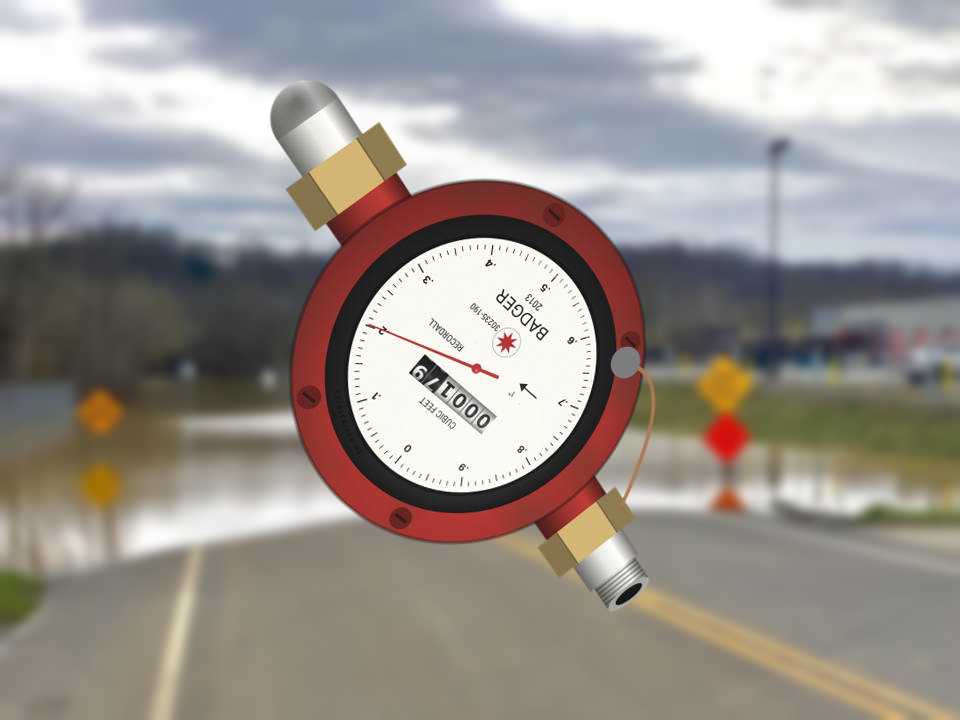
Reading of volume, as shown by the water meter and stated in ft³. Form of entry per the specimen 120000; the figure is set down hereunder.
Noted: 179.20
